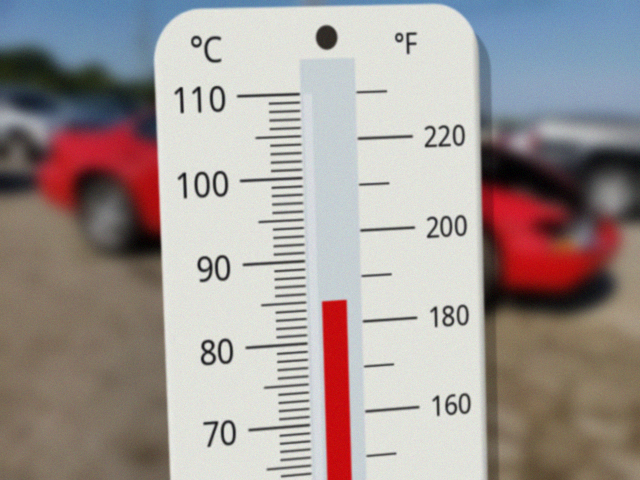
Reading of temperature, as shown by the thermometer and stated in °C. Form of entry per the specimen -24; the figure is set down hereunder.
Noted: 85
